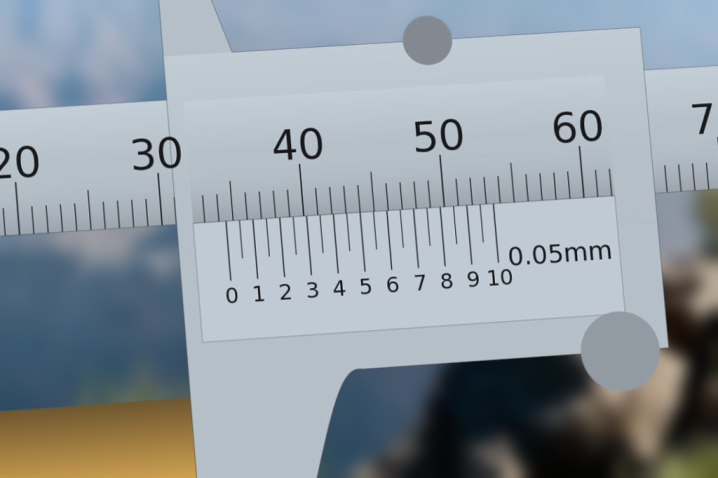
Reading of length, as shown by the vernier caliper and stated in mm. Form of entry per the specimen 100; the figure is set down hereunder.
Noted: 34.5
